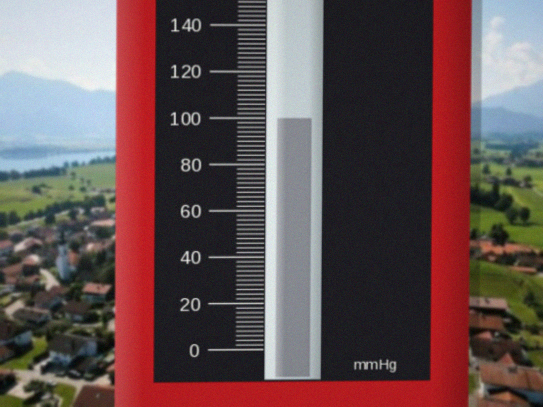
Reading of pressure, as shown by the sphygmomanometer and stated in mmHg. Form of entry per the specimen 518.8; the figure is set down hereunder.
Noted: 100
